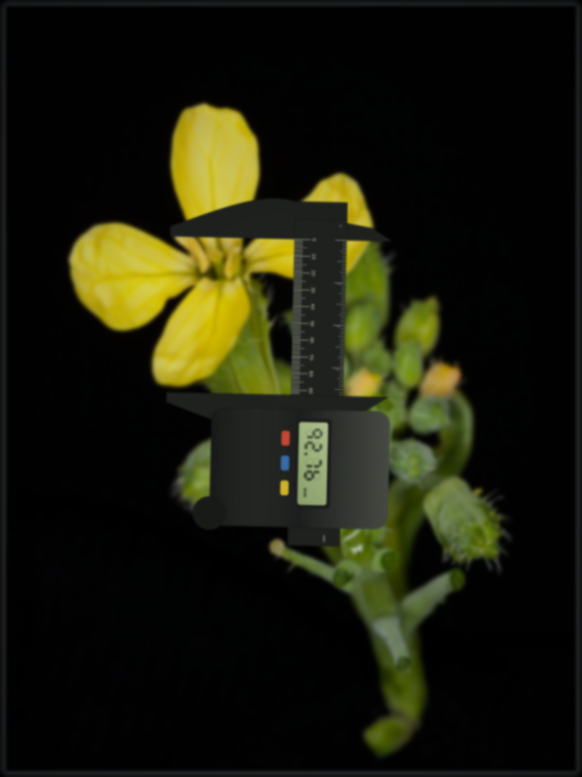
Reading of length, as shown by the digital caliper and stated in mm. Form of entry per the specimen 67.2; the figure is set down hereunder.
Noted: 92.76
